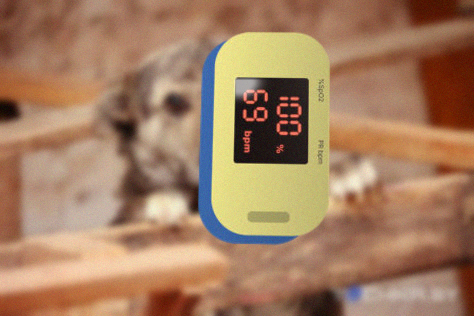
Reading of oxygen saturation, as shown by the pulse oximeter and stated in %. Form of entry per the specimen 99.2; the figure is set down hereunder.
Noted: 100
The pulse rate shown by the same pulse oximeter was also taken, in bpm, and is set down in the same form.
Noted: 69
